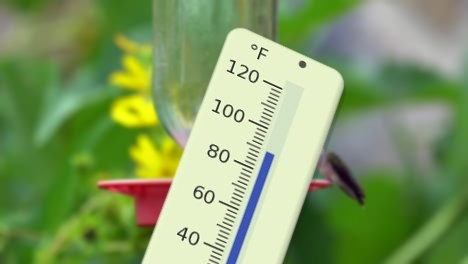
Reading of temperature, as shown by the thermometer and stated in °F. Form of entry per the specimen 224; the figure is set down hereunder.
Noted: 90
